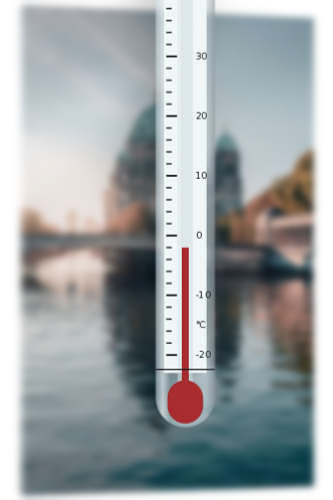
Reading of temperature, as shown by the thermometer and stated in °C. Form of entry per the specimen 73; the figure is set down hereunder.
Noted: -2
